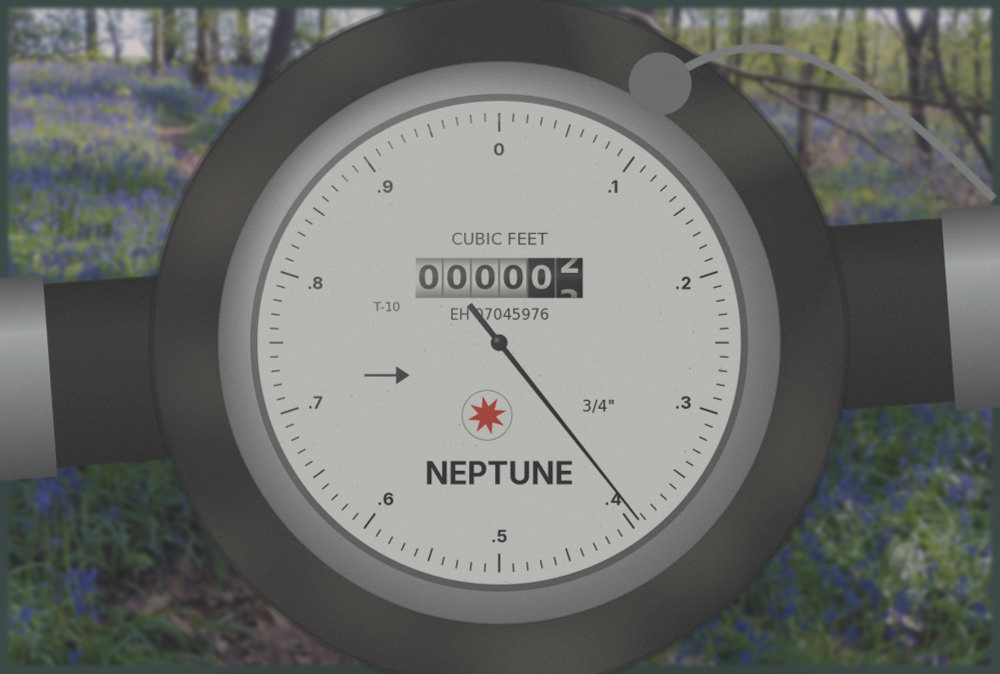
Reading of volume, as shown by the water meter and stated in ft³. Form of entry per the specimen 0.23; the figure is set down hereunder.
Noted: 2.39
